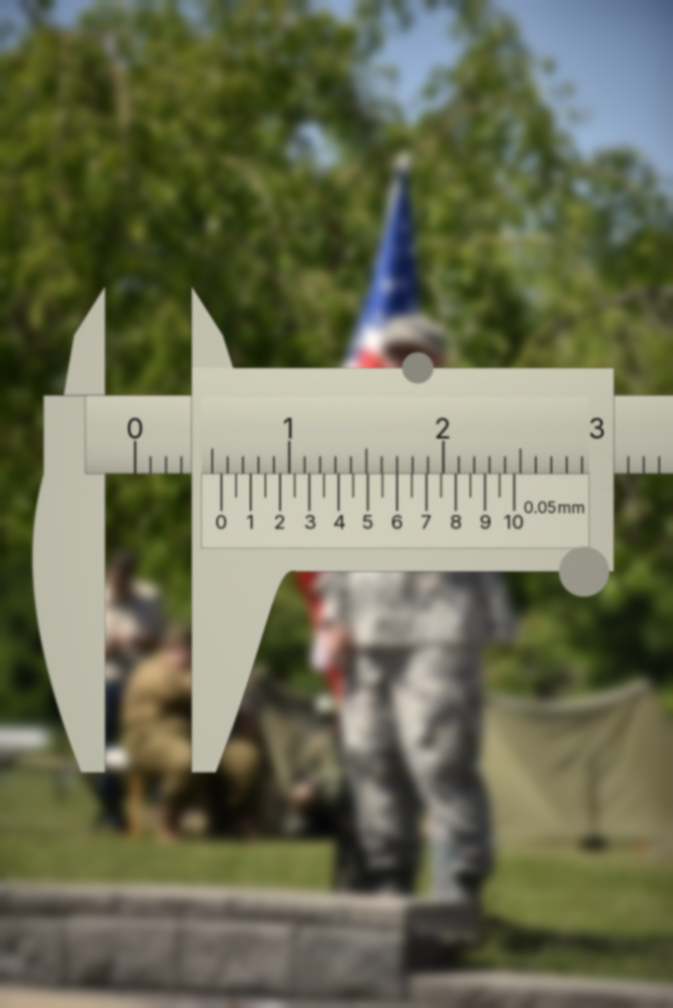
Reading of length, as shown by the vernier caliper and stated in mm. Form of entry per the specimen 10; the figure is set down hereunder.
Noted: 5.6
